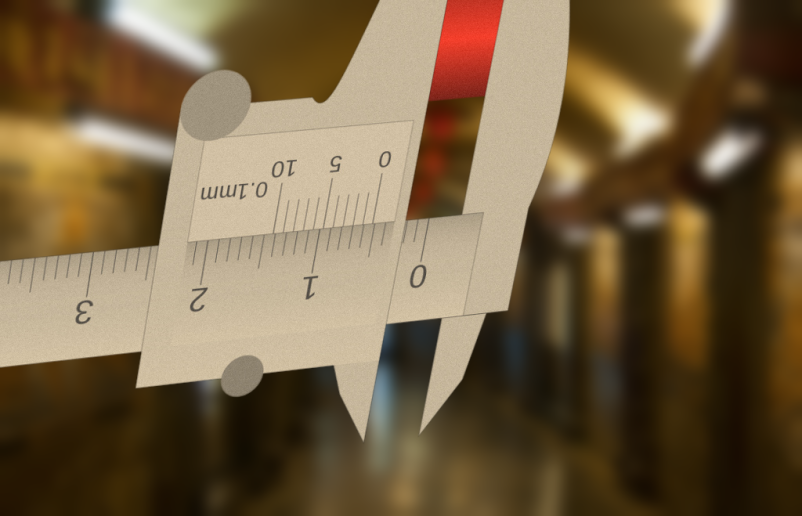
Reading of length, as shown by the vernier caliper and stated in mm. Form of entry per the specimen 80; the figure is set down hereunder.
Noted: 5.2
